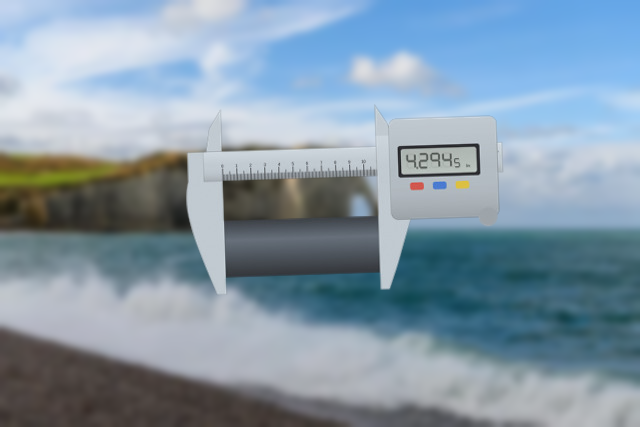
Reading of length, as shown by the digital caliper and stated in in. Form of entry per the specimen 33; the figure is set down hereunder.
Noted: 4.2945
